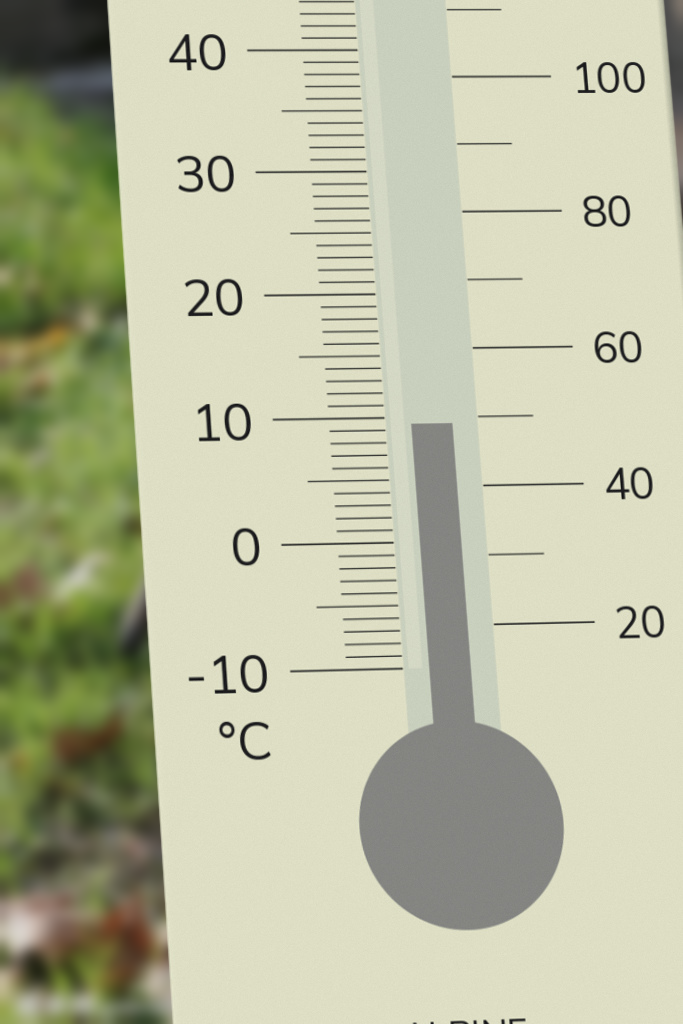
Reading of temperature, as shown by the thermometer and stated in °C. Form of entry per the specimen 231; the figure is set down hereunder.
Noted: 9.5
